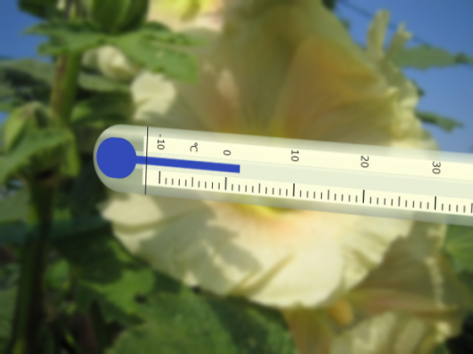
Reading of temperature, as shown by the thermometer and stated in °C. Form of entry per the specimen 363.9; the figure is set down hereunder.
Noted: 2
